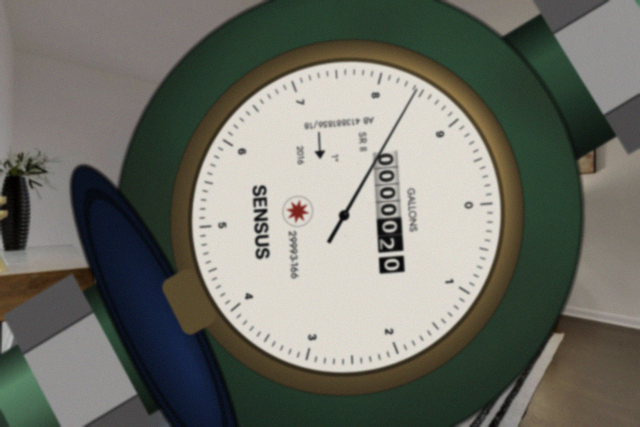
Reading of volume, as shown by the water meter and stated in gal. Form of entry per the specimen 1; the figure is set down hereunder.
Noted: 18.4
